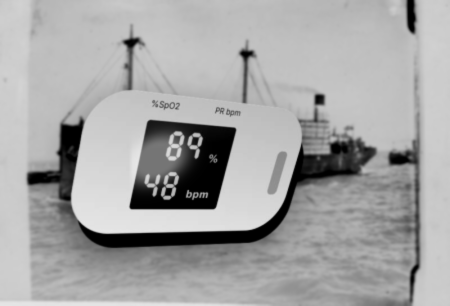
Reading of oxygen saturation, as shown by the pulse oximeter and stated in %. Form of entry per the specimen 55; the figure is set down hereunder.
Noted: 89
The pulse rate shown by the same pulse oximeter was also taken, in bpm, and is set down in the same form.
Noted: 48
